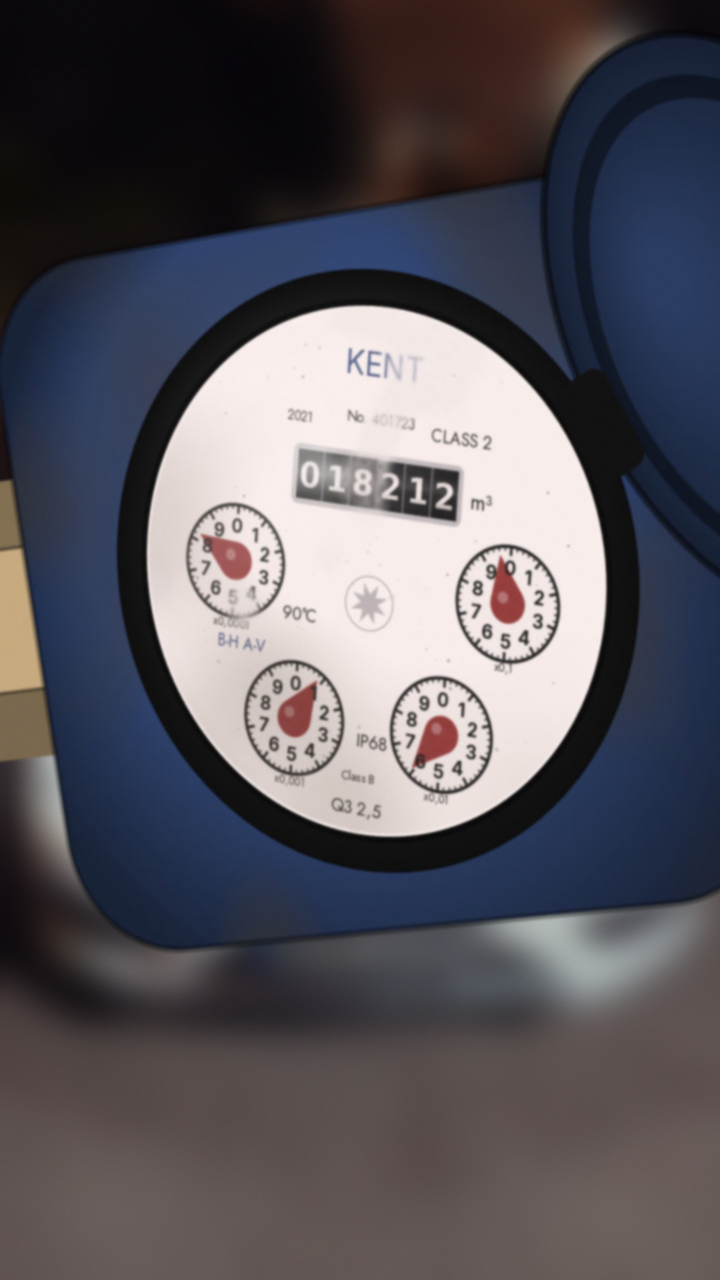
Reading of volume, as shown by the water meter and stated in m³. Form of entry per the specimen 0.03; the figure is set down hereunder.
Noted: 18211.9608
